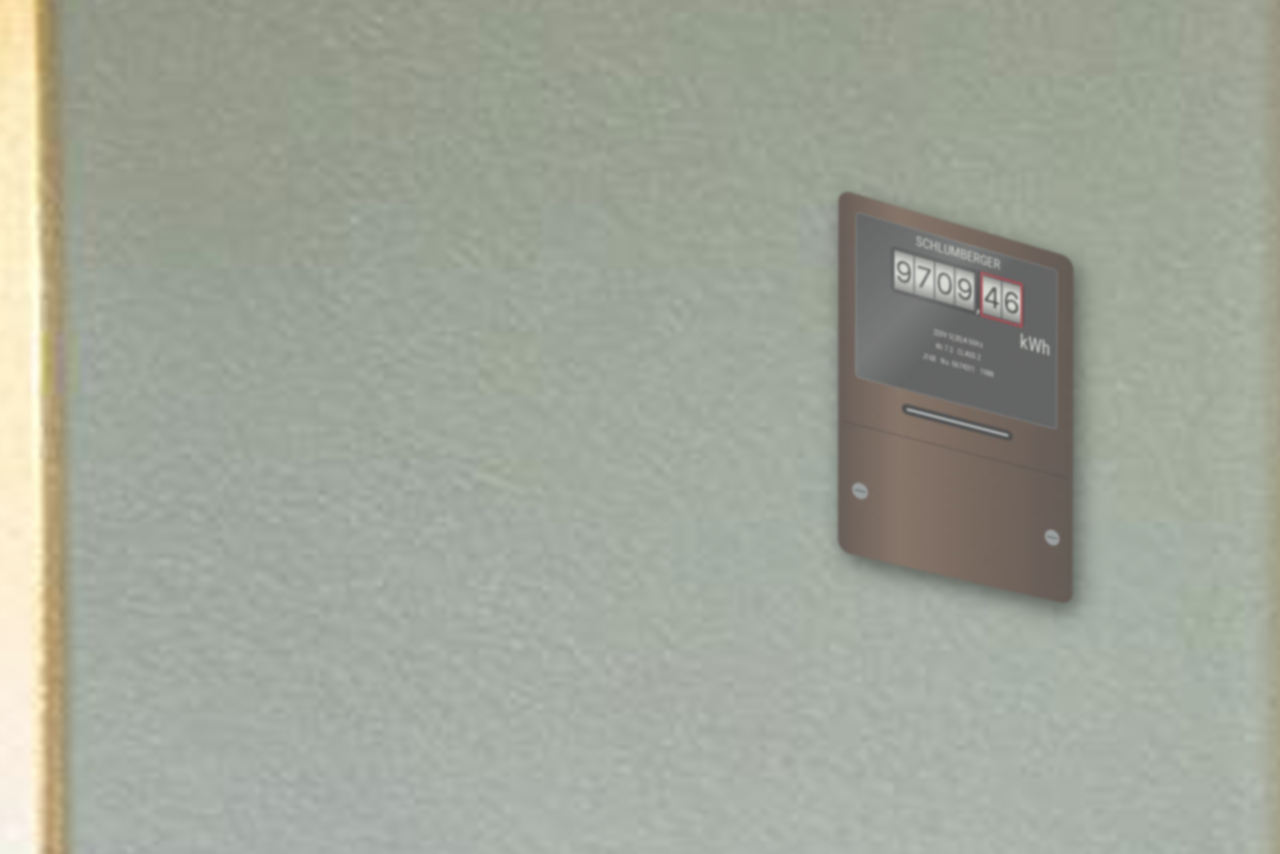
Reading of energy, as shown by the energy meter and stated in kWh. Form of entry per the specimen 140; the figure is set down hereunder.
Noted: 9709.46
